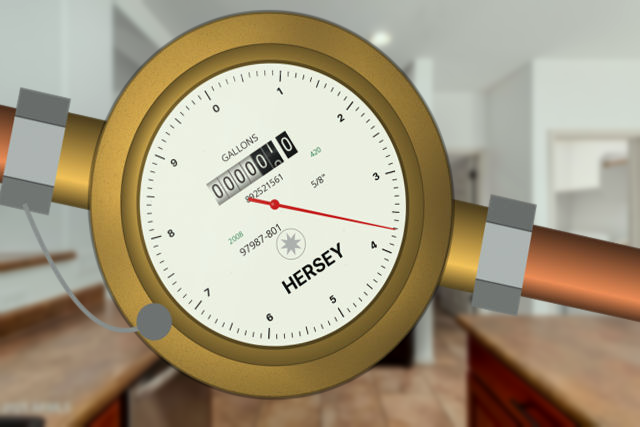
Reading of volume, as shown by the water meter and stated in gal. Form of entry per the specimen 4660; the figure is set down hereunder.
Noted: 13.7
